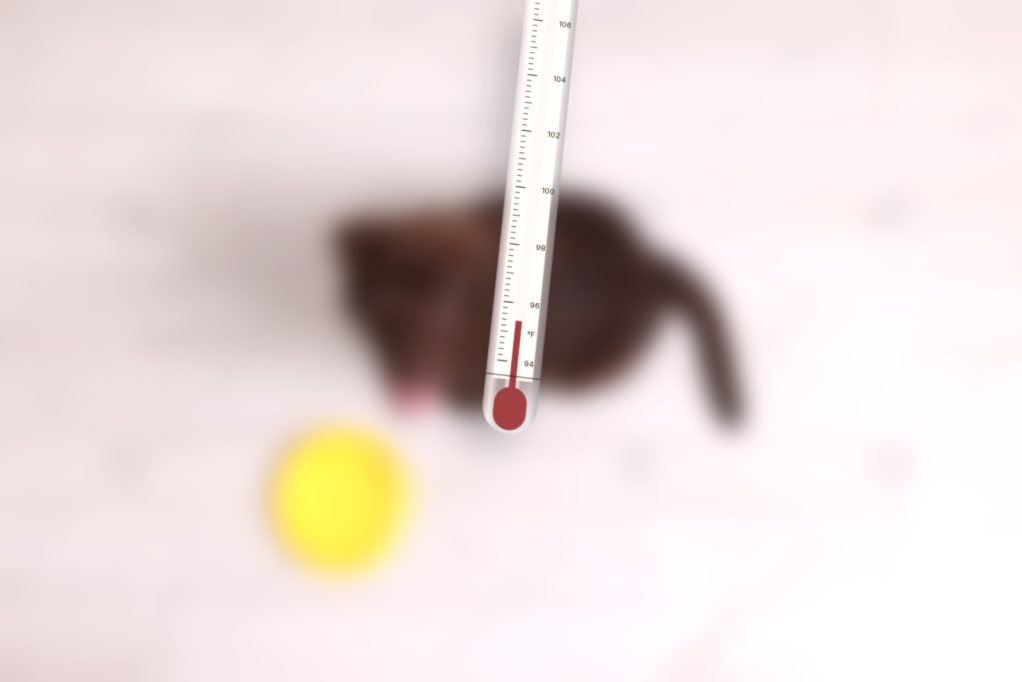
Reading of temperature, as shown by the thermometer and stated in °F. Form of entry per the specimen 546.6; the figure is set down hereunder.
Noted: 95.4
